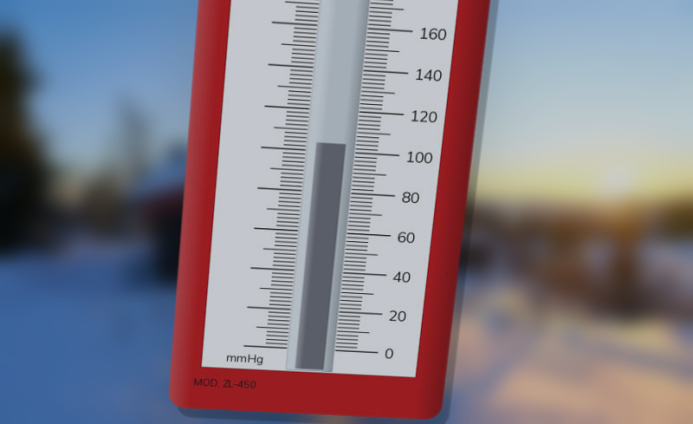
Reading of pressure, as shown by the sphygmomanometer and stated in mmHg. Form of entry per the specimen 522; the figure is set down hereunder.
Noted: 104
